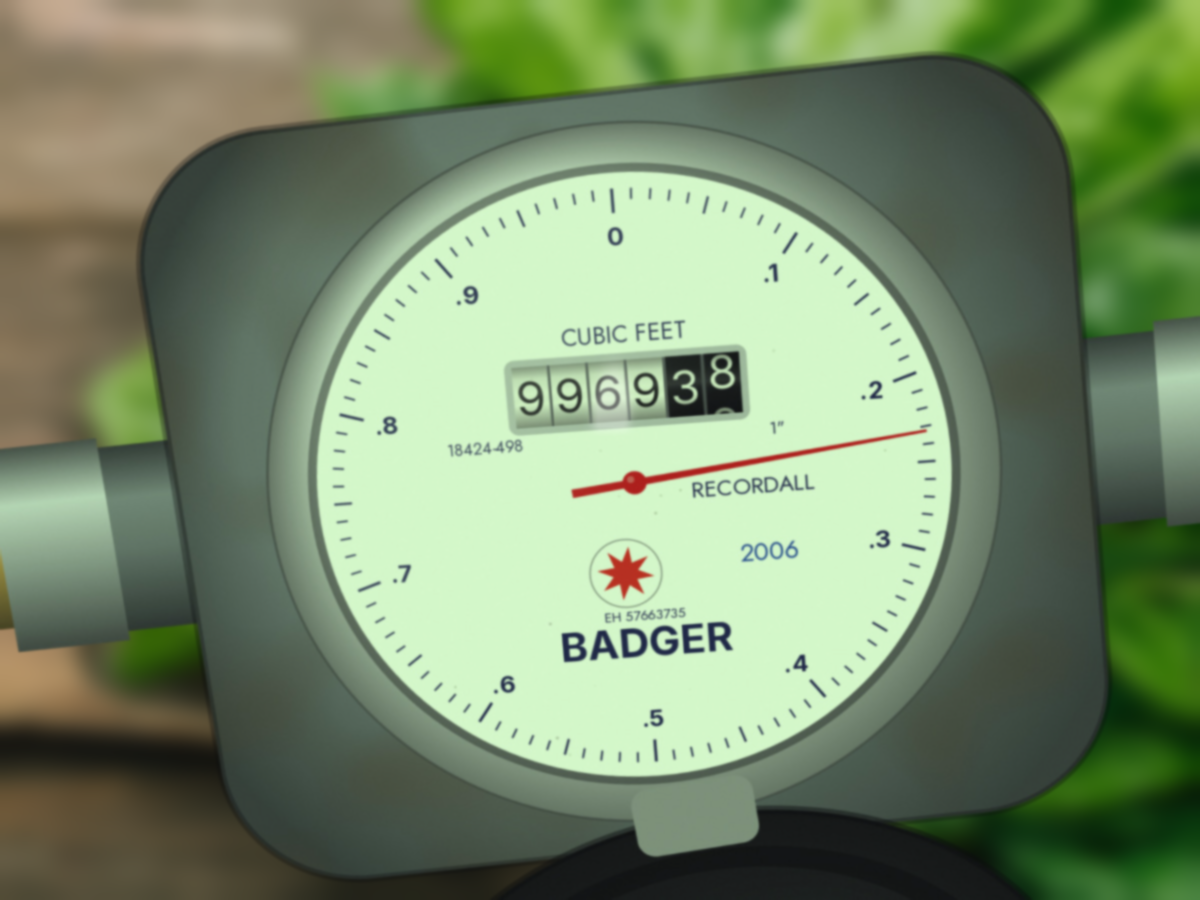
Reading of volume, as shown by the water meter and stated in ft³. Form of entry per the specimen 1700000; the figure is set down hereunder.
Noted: 996938.23
